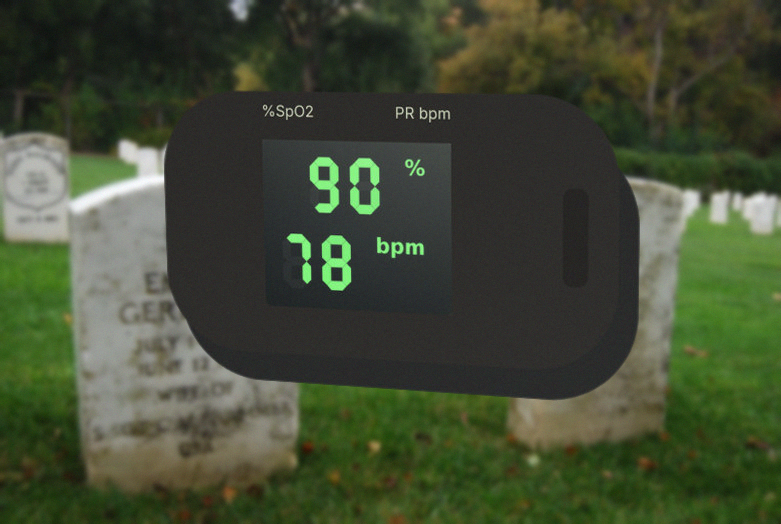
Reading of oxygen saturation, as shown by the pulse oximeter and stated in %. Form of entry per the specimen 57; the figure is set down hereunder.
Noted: 90
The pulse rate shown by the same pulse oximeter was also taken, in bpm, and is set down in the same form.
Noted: 78
